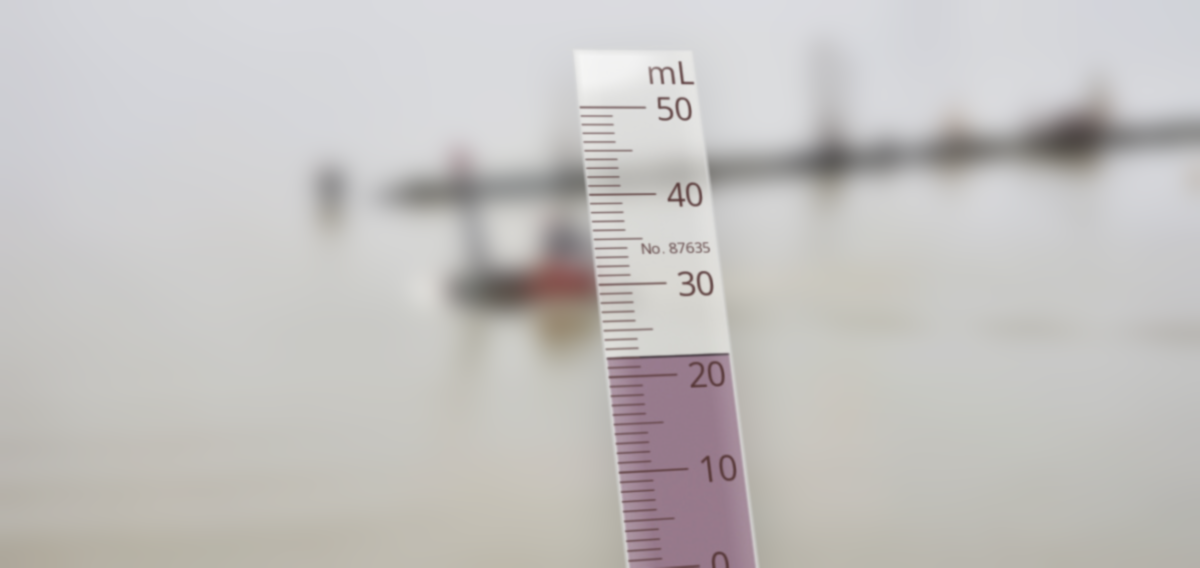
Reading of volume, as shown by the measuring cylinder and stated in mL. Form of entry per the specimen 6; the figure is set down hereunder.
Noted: 22
